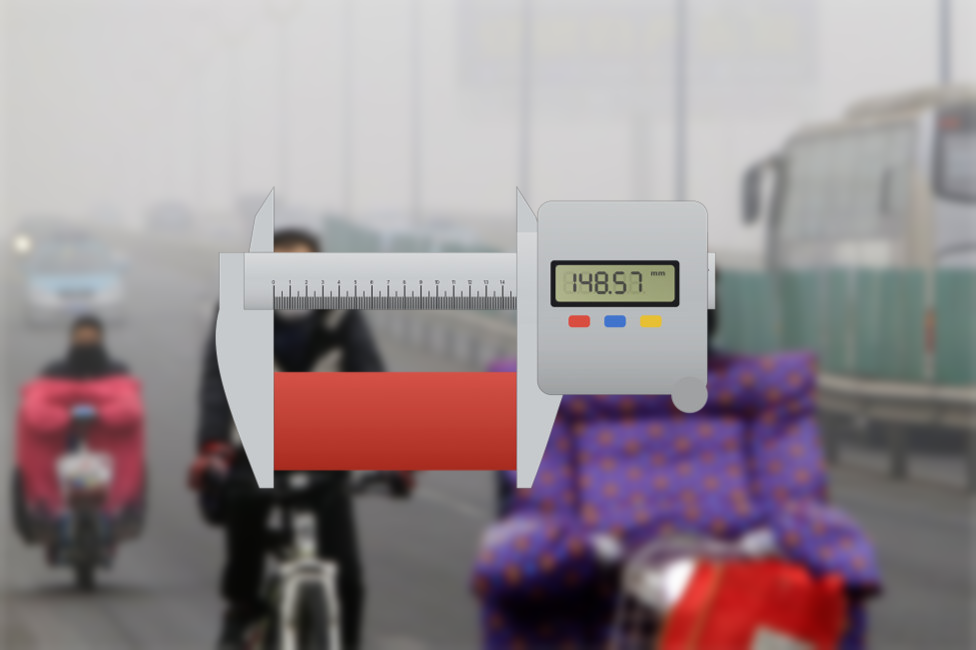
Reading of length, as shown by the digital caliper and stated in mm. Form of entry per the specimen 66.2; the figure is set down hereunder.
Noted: 148.57
